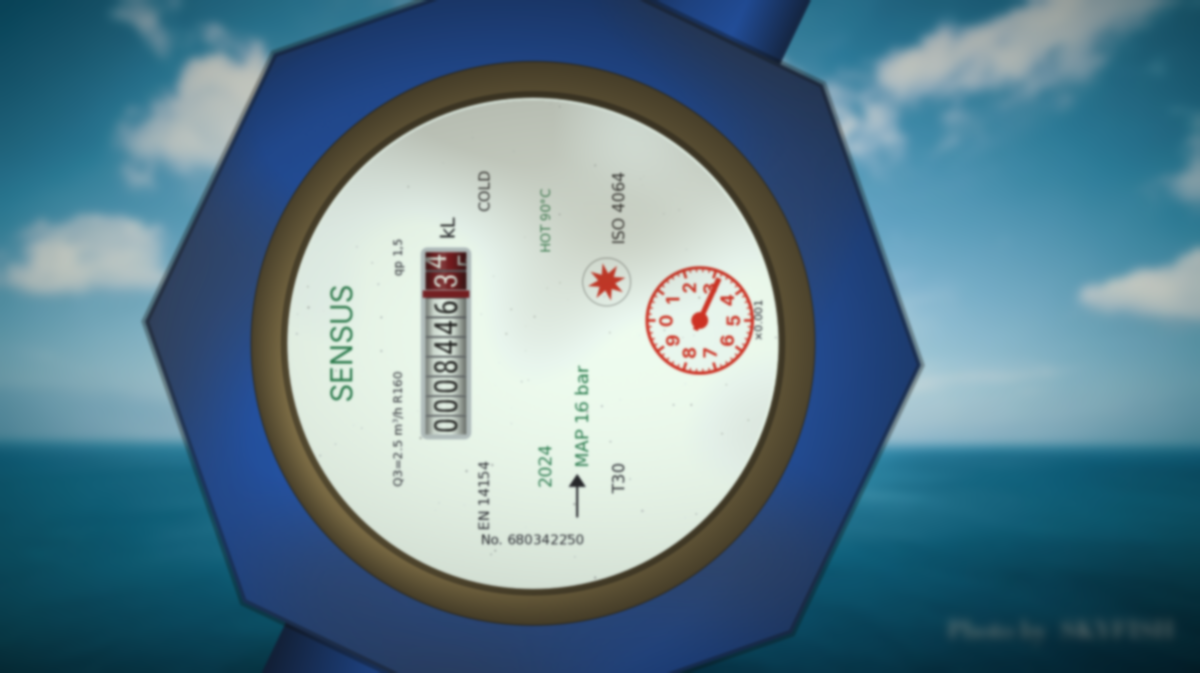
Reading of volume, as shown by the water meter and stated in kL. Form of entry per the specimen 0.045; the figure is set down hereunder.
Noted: 8446.343
